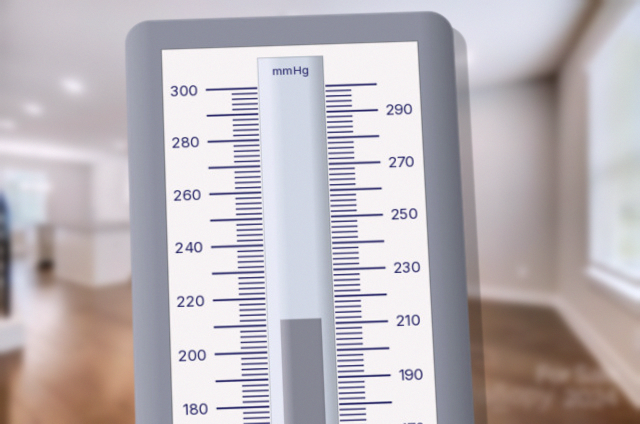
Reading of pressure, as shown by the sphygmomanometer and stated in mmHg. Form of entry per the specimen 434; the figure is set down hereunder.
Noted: 212
